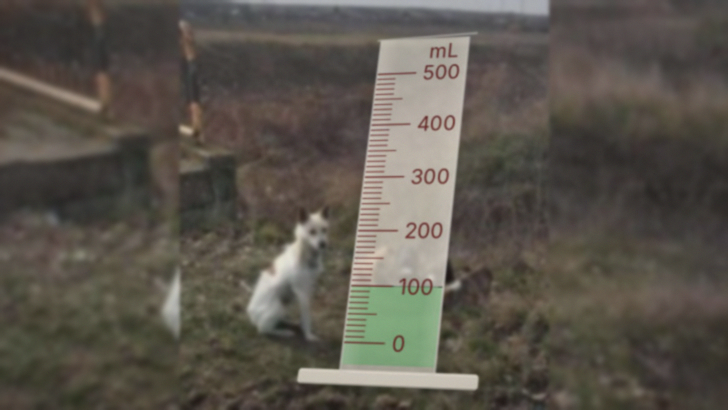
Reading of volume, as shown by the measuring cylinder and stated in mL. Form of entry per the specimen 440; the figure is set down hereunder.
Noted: 100
